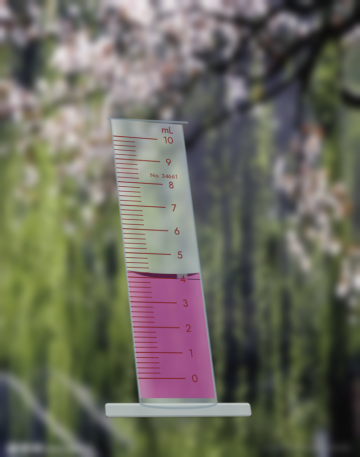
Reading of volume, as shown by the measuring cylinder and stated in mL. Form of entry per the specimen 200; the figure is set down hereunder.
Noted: 4
